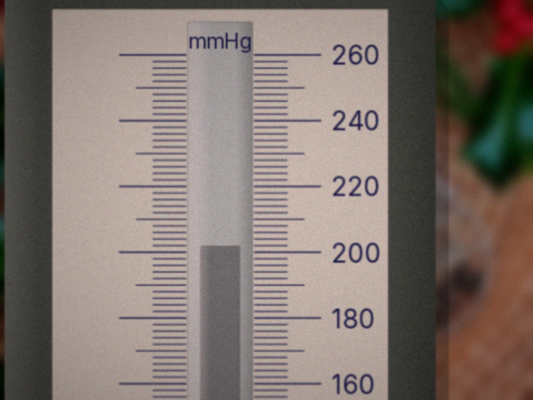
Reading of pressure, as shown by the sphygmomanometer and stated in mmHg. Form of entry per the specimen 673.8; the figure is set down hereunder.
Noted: 202
